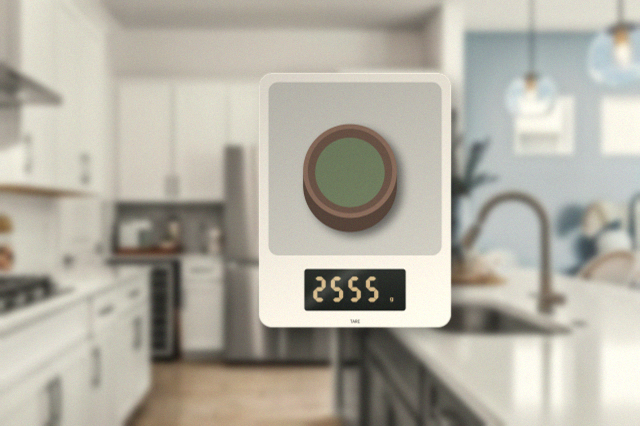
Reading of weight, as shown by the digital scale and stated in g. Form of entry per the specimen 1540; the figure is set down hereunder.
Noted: 2555
